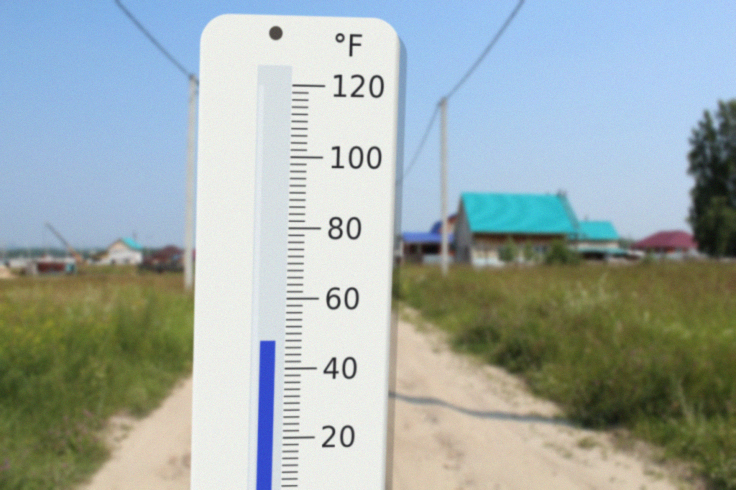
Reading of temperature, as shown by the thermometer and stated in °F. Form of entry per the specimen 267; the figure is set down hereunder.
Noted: 48
